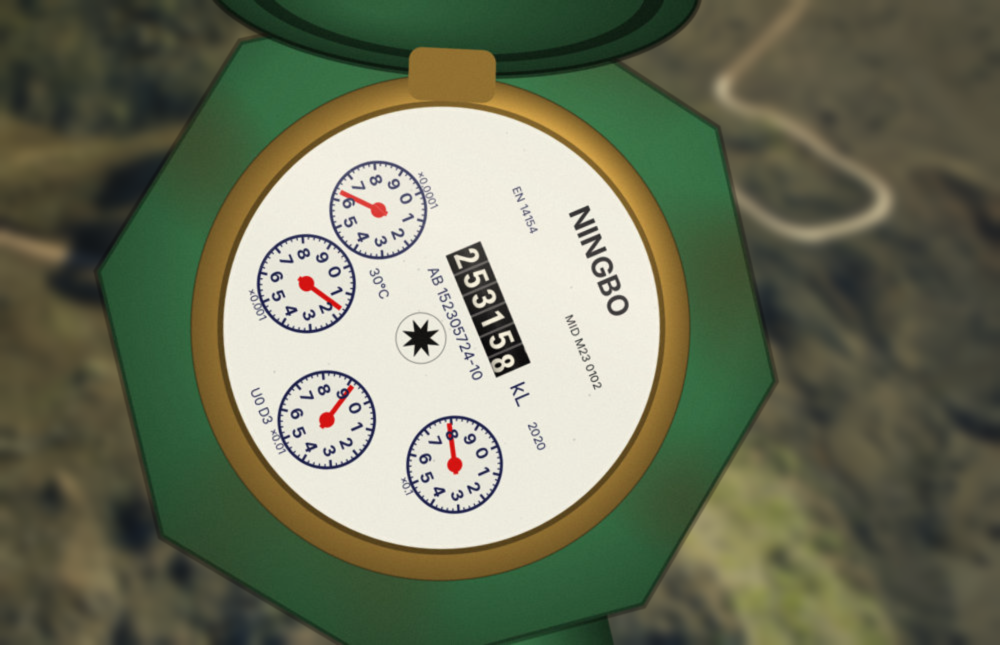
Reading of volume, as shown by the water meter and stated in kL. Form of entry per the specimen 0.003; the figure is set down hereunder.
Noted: 253157.7916
